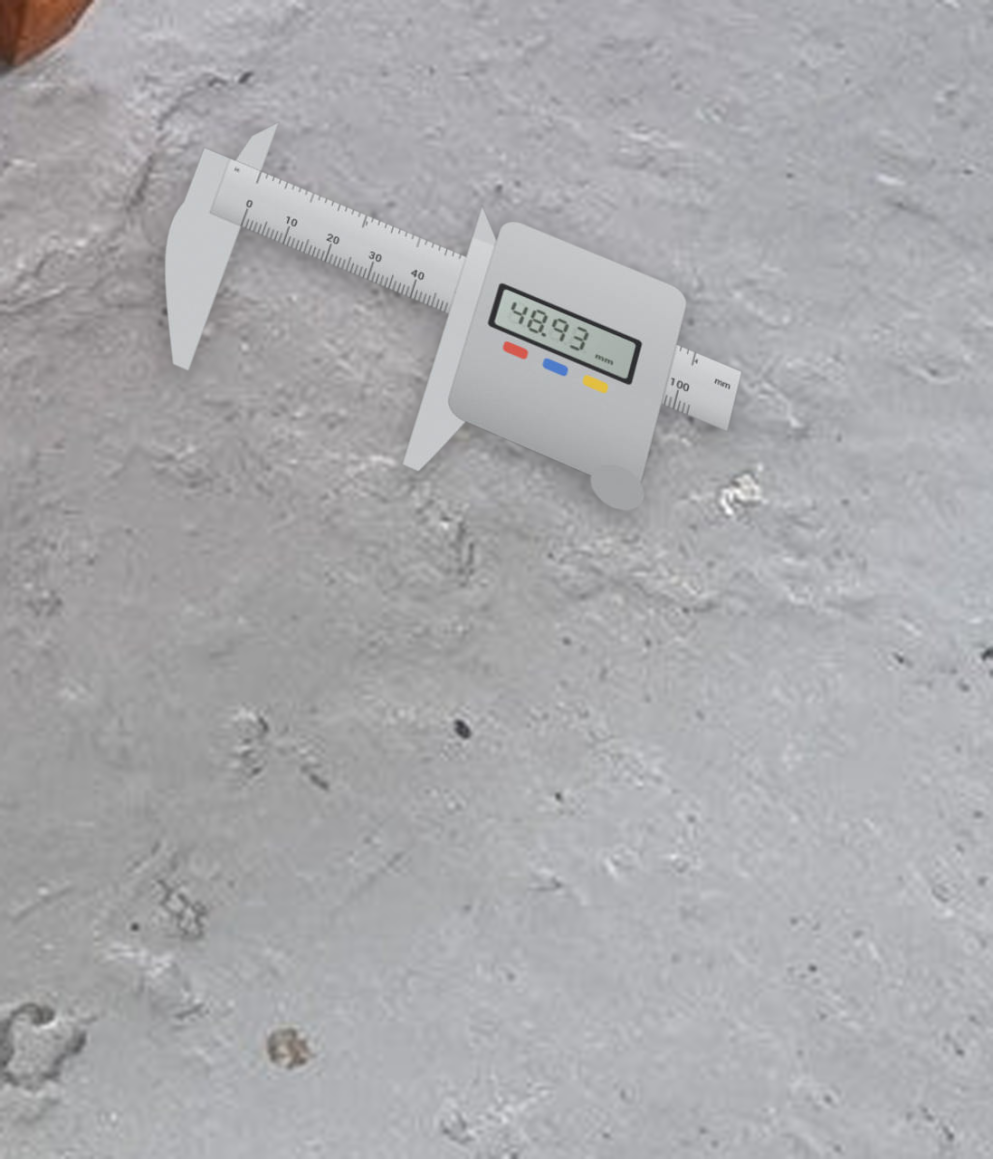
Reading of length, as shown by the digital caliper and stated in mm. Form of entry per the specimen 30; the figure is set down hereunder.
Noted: 48.93
